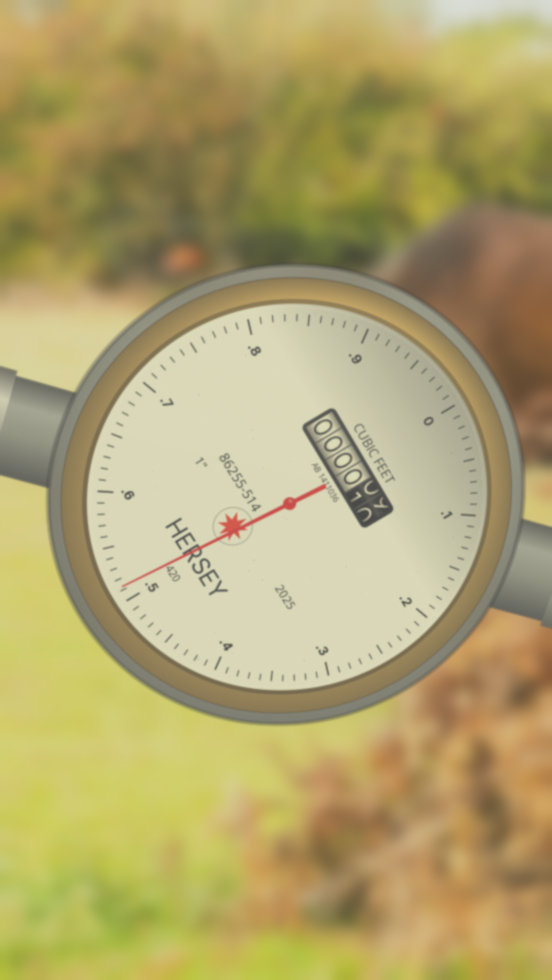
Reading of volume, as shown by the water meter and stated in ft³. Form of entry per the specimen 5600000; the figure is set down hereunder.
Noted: 9.51
